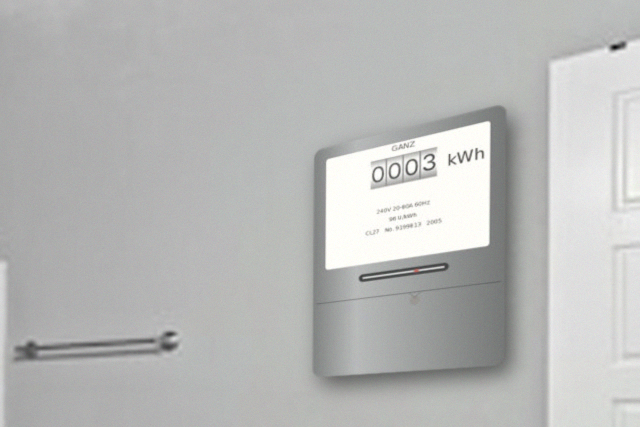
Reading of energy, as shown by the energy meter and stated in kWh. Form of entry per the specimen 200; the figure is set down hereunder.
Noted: 3
